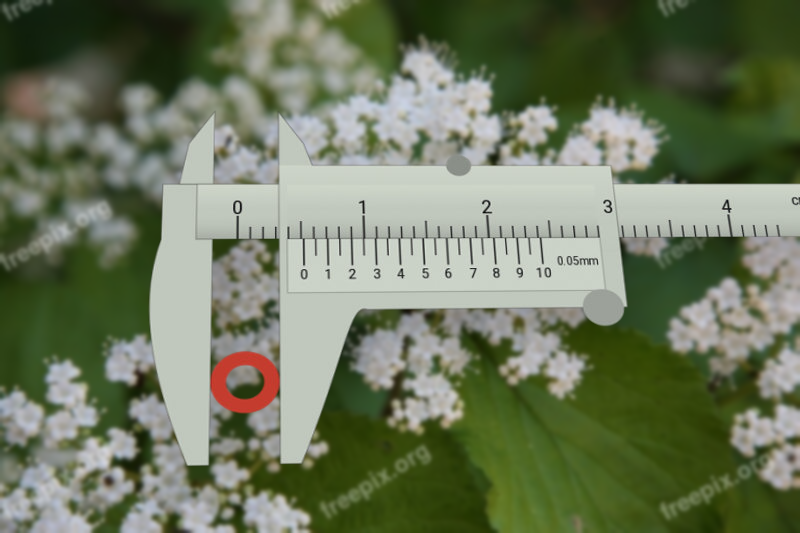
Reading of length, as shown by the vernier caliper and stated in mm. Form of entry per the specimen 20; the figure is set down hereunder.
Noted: 5.2
